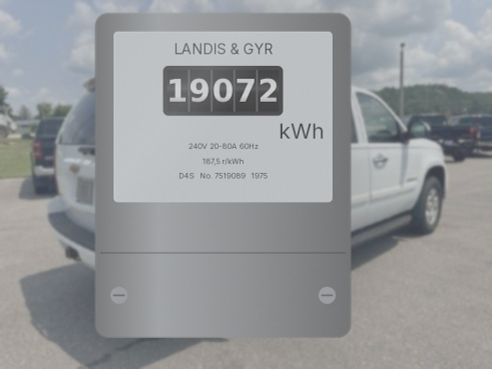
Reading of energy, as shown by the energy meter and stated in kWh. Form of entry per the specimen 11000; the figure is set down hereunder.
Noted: 19072
